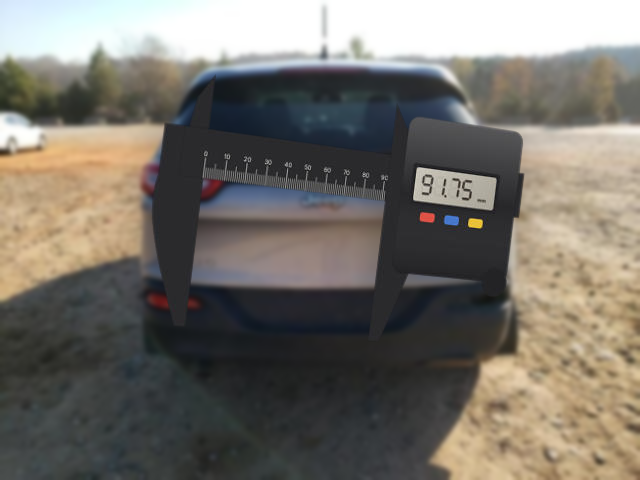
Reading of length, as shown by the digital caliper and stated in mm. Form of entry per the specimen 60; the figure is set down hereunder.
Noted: 91.75
